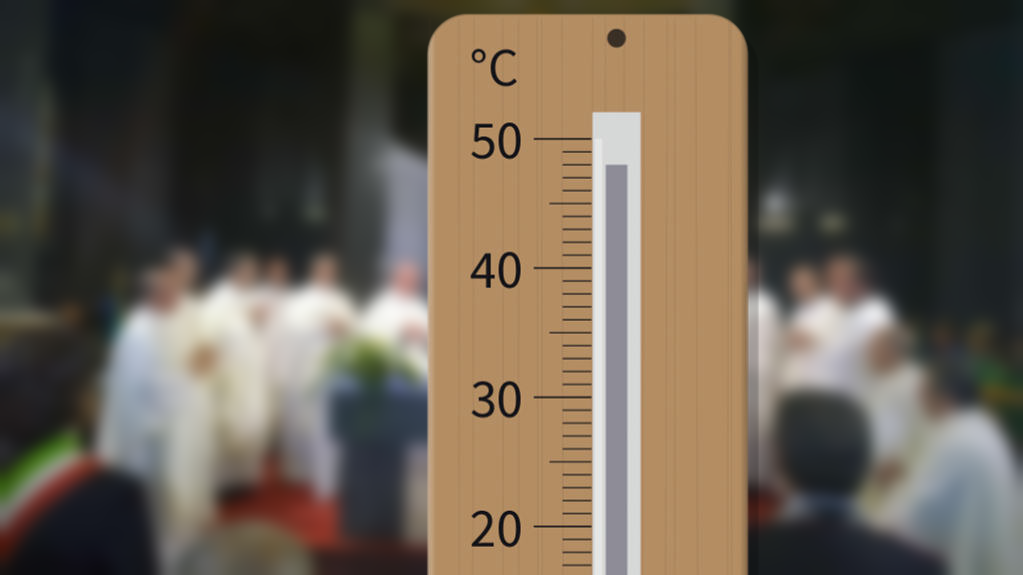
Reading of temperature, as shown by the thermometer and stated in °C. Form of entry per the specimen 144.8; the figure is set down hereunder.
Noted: 48
